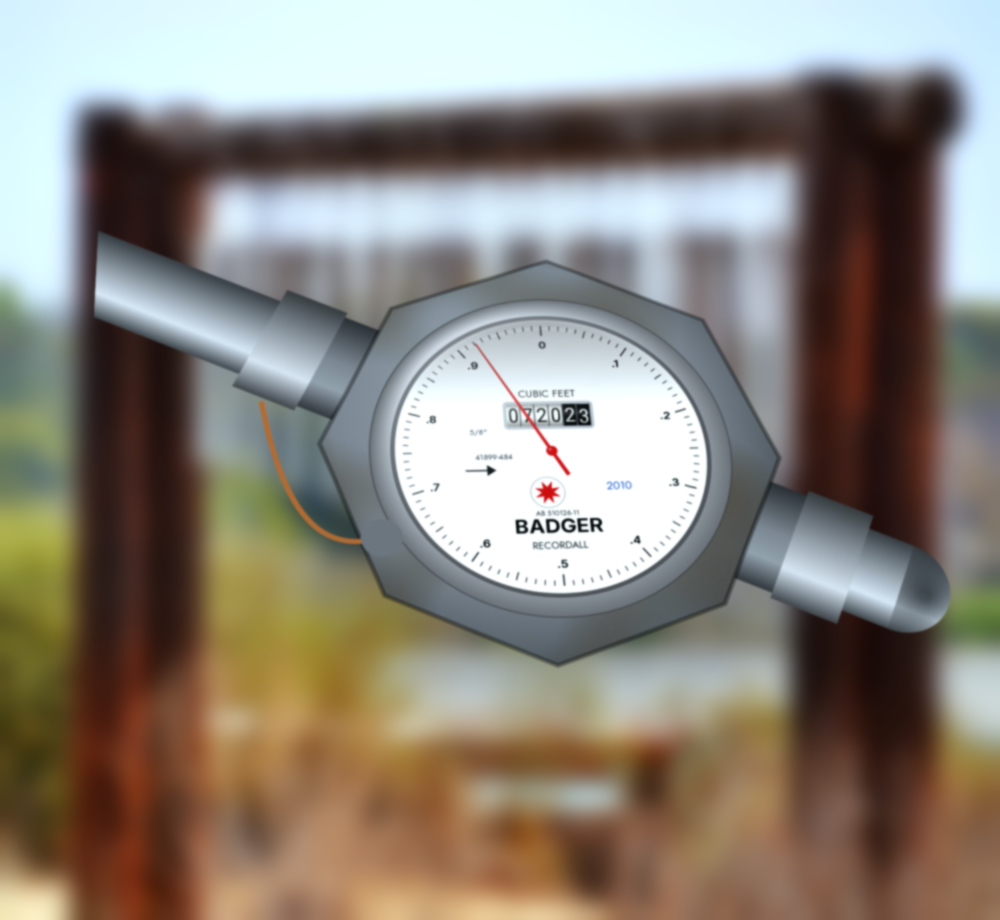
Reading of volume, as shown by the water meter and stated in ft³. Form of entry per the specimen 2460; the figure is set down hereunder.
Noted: 72022.92
